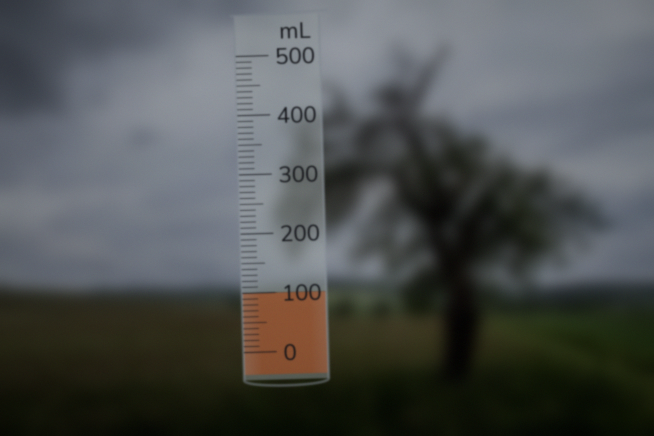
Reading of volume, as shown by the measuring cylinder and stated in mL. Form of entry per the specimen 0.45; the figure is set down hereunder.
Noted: 100
